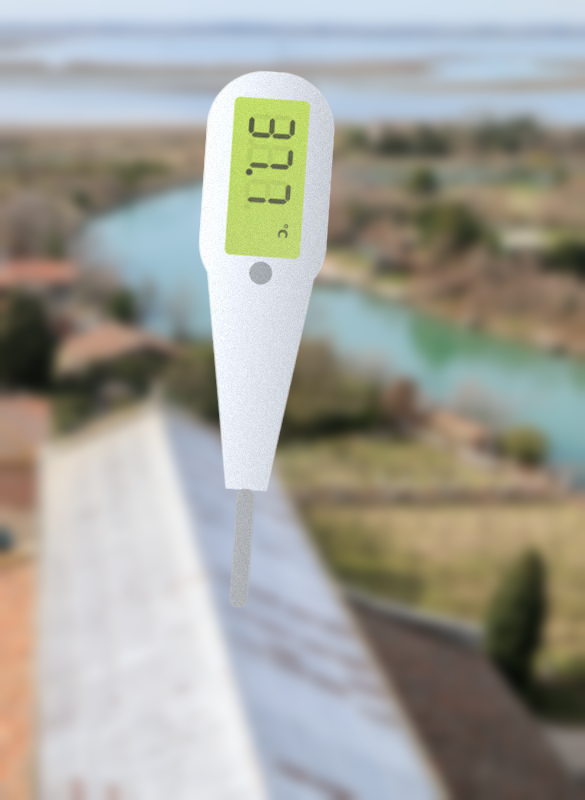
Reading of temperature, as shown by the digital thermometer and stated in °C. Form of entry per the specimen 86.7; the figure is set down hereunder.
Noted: 37.7
